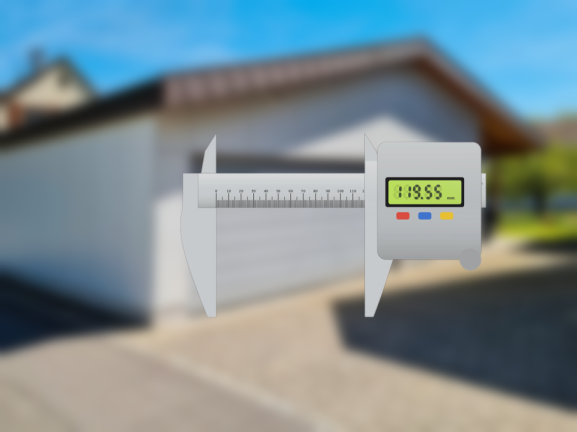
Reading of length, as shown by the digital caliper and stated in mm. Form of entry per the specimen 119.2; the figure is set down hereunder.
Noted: 119.55
